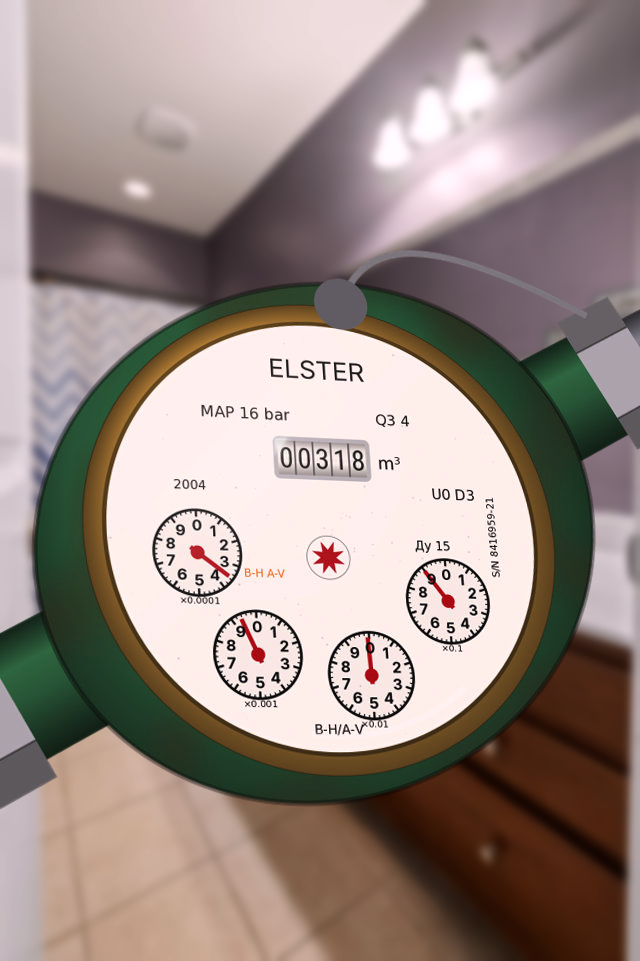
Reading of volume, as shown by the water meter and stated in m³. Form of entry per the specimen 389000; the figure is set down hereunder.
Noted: 318.8993
